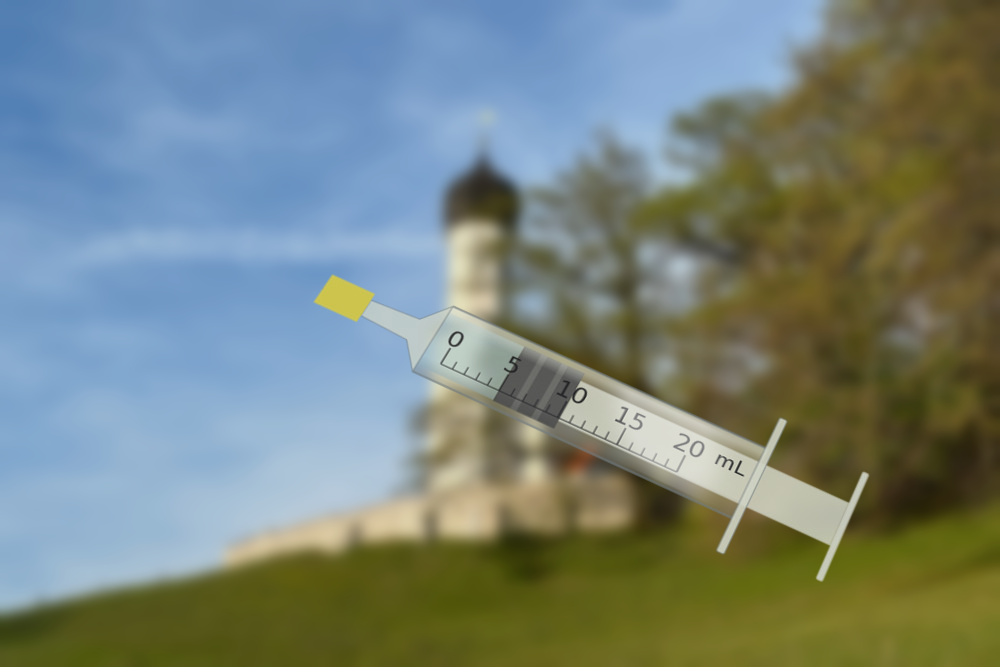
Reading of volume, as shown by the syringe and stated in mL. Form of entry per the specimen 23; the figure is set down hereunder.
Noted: 5
